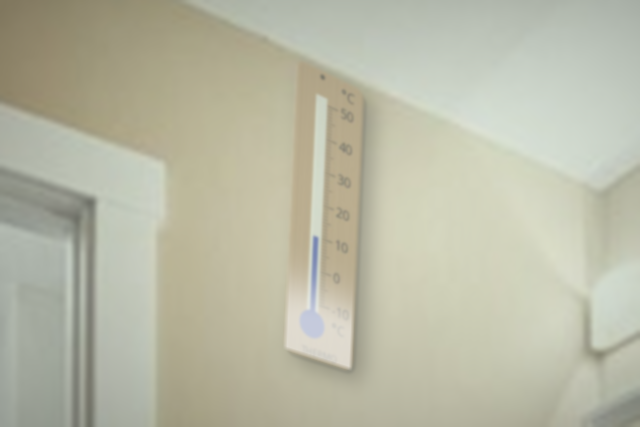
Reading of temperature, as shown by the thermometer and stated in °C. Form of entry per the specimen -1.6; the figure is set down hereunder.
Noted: 10
